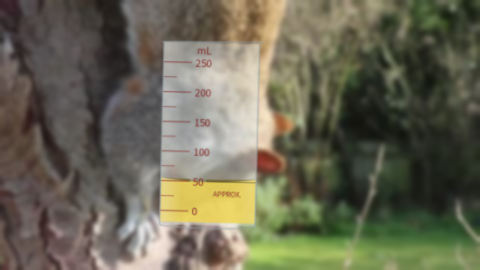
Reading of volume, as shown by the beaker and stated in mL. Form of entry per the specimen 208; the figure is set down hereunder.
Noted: 50
